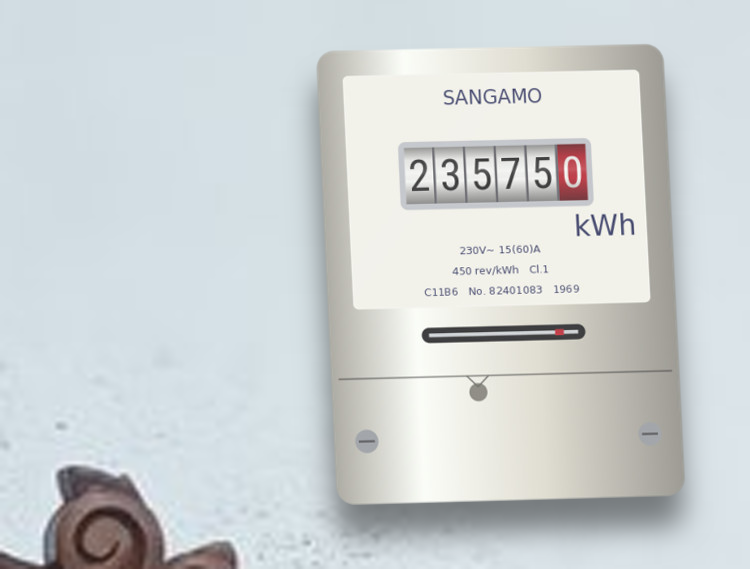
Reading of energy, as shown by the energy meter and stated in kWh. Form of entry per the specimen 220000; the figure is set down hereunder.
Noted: 23575.0
